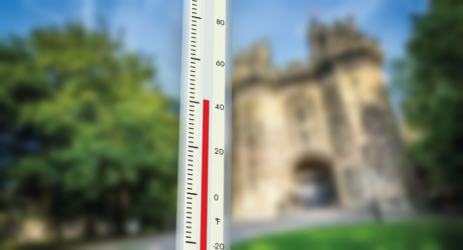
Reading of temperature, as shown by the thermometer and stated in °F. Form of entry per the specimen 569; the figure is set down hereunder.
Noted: 42
